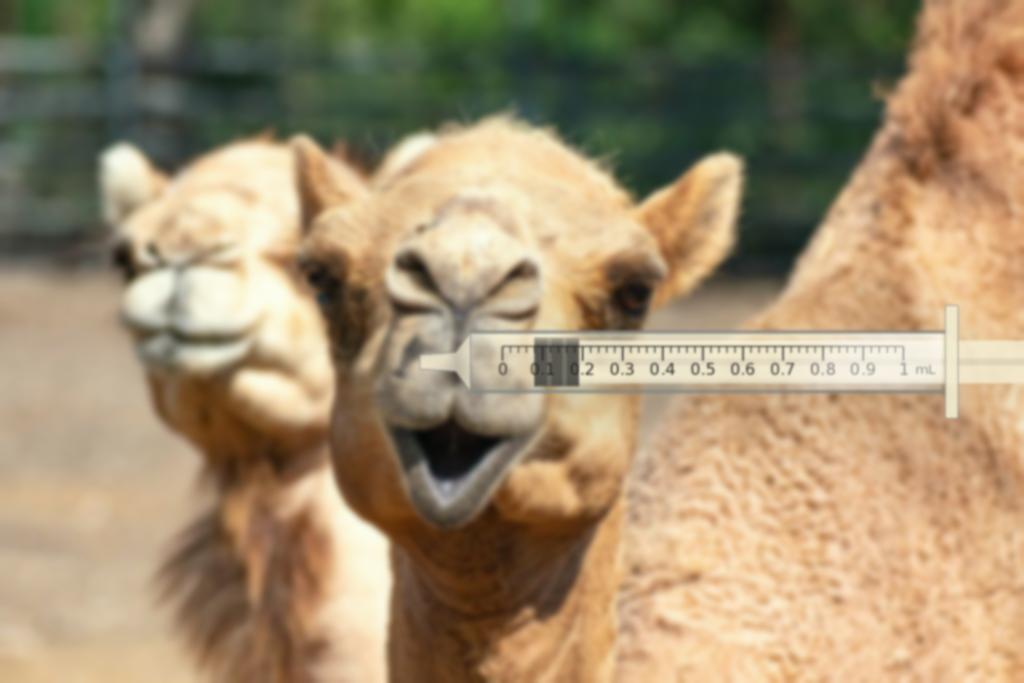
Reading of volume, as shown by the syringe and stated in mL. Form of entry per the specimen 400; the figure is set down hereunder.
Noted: 0.08
